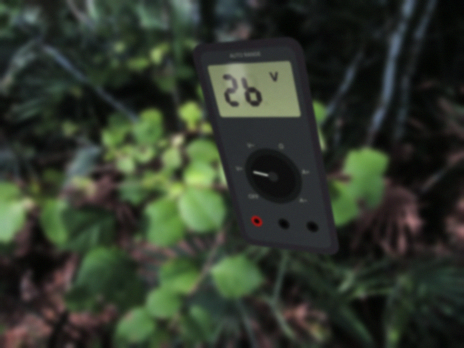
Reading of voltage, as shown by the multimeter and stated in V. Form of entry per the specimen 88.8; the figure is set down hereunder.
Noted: 26
